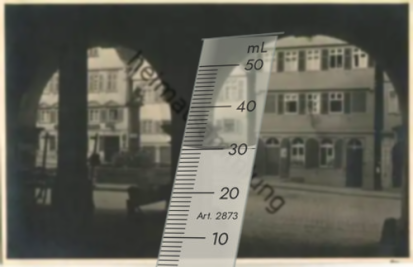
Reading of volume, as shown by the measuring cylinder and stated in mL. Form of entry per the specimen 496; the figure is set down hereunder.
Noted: 30
